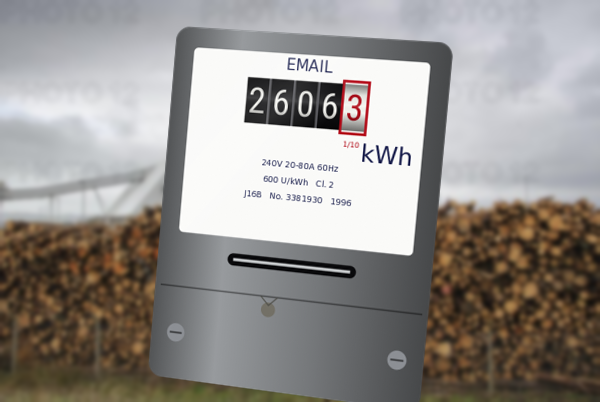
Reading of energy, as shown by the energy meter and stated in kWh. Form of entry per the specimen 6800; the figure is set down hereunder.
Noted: 2606.3
